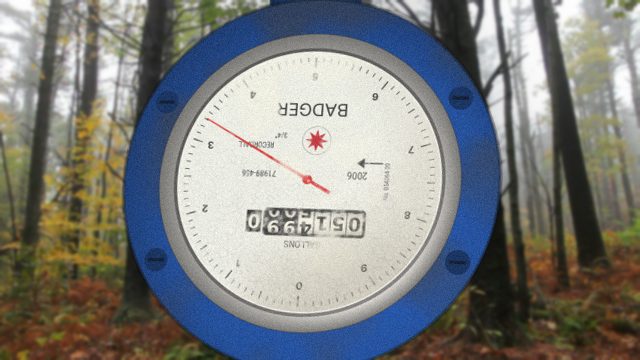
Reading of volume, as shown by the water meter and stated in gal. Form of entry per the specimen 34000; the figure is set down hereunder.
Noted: 514993.3
